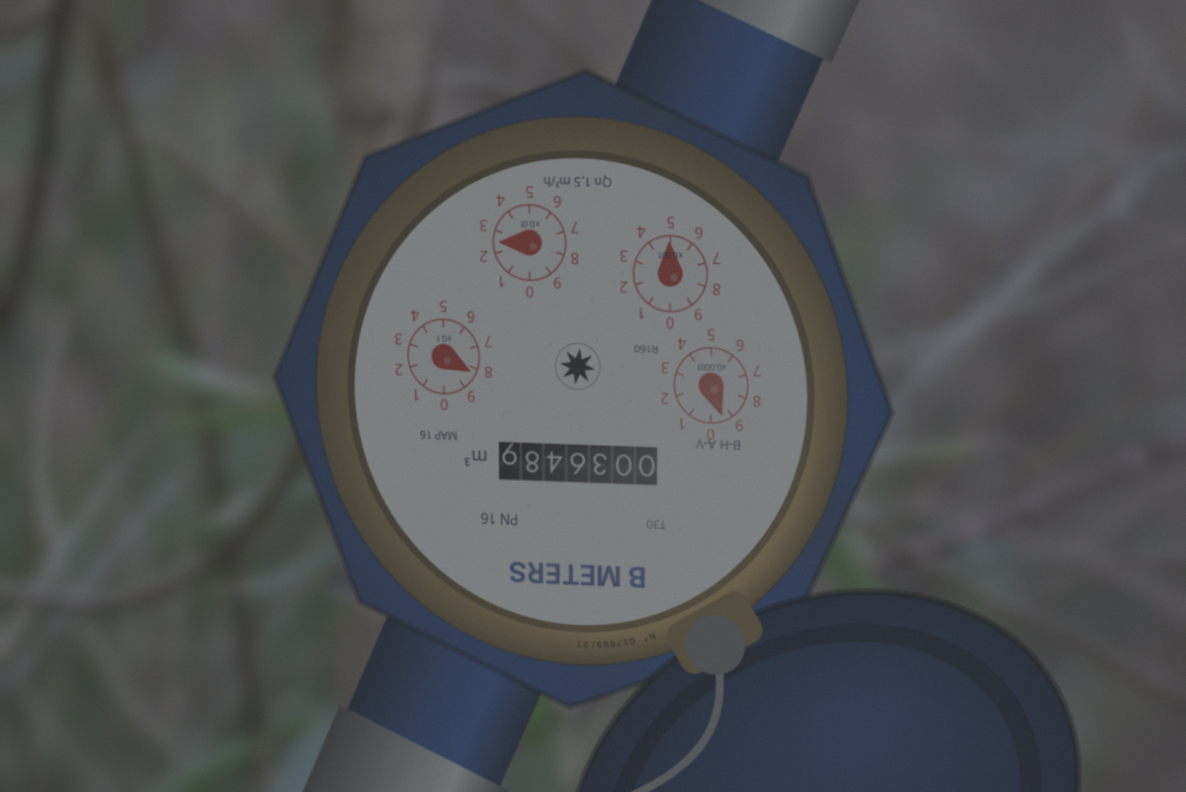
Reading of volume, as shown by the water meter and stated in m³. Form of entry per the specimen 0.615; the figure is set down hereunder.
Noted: 36488.8249
